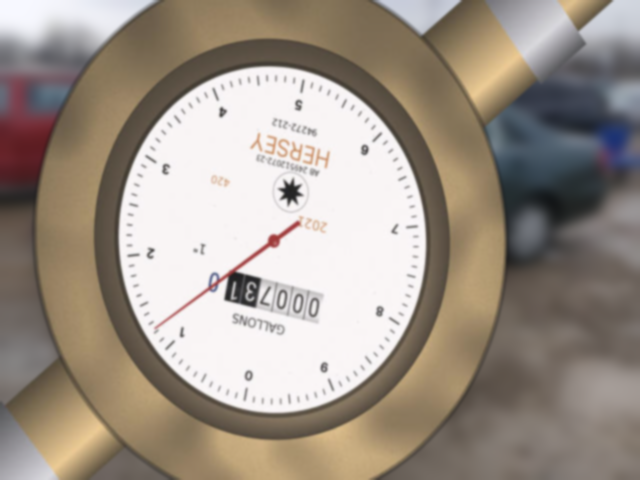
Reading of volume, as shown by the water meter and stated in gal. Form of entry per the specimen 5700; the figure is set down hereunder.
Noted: 7311.2
